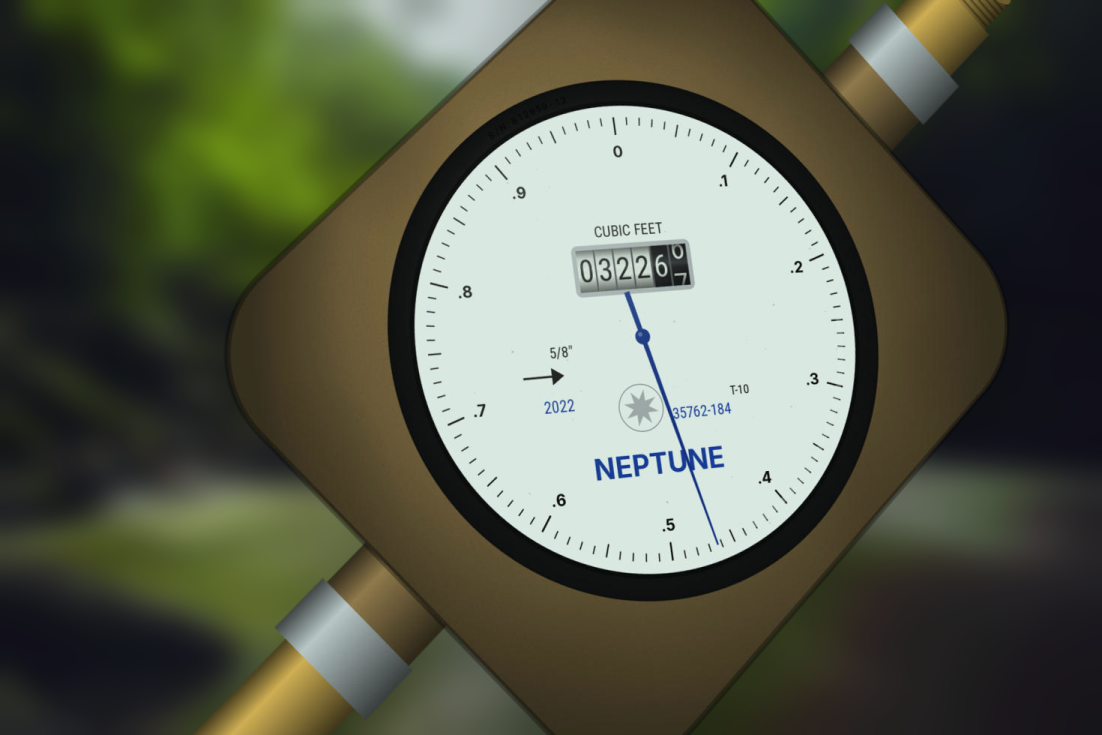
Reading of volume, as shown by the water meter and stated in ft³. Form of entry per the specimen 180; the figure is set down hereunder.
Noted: 32266.46
